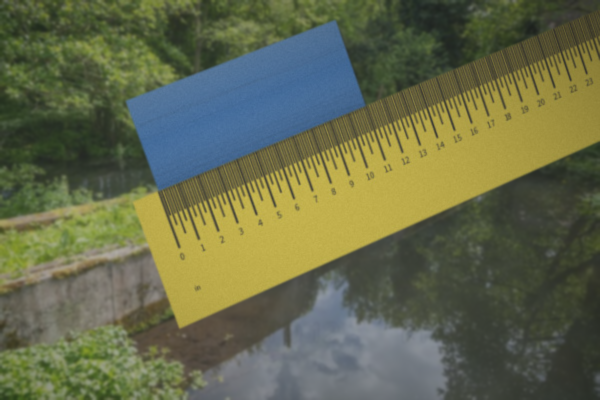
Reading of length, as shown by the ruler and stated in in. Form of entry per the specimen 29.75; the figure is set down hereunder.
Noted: 11
